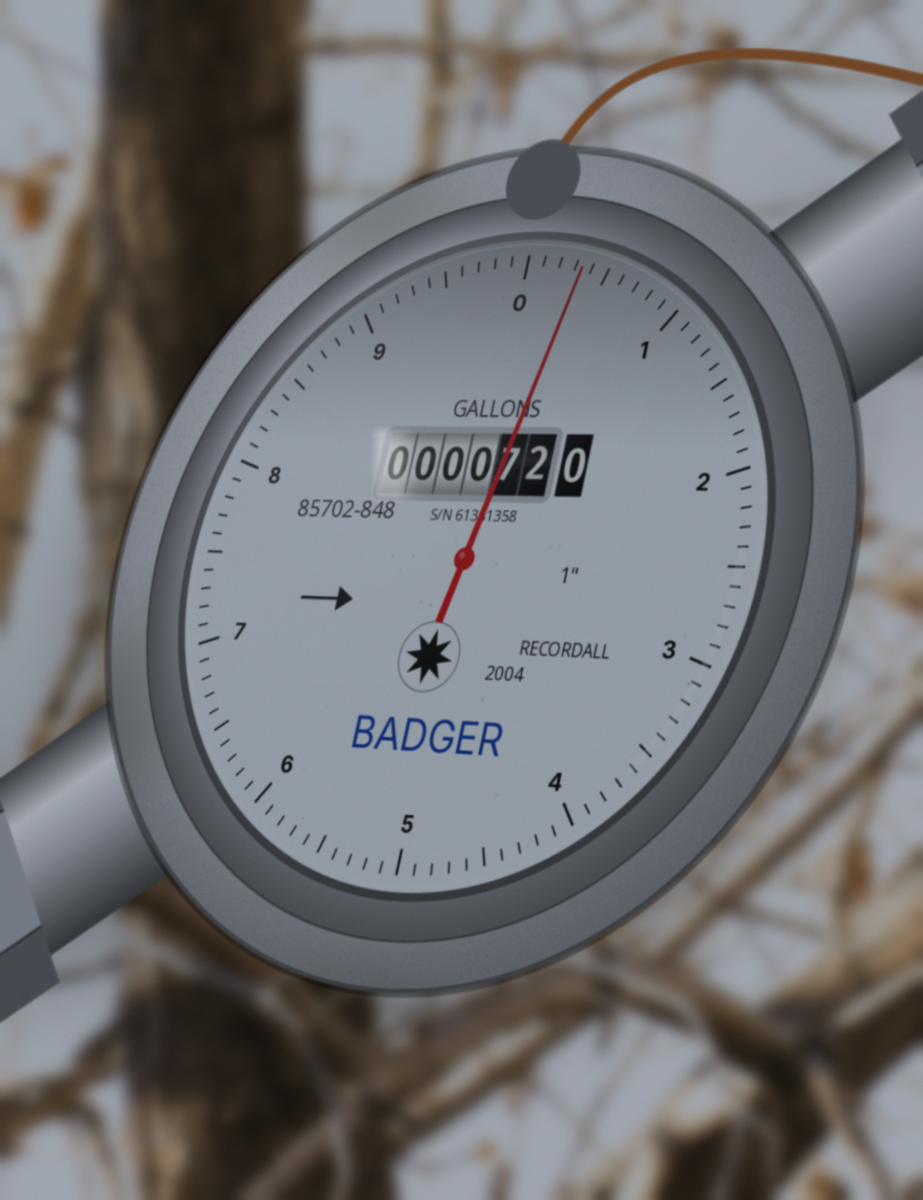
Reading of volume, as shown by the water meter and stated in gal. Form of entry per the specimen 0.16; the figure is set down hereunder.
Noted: 720.3
